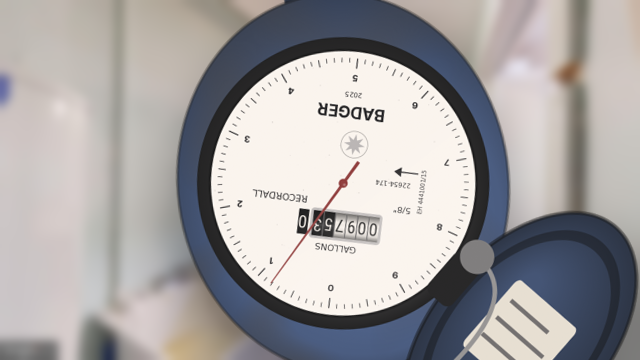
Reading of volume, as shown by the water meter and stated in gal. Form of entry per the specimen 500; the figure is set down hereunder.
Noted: 97530.8
